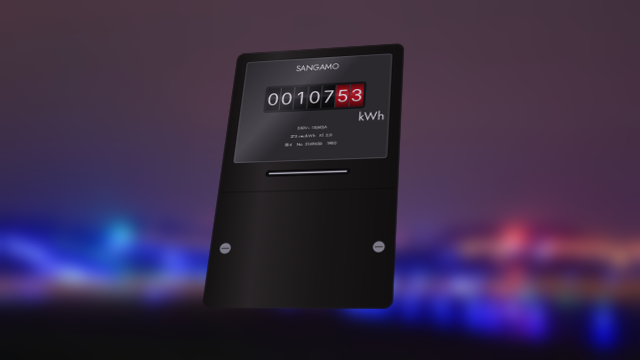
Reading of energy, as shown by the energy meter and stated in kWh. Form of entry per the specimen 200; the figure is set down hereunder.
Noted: 107.53
